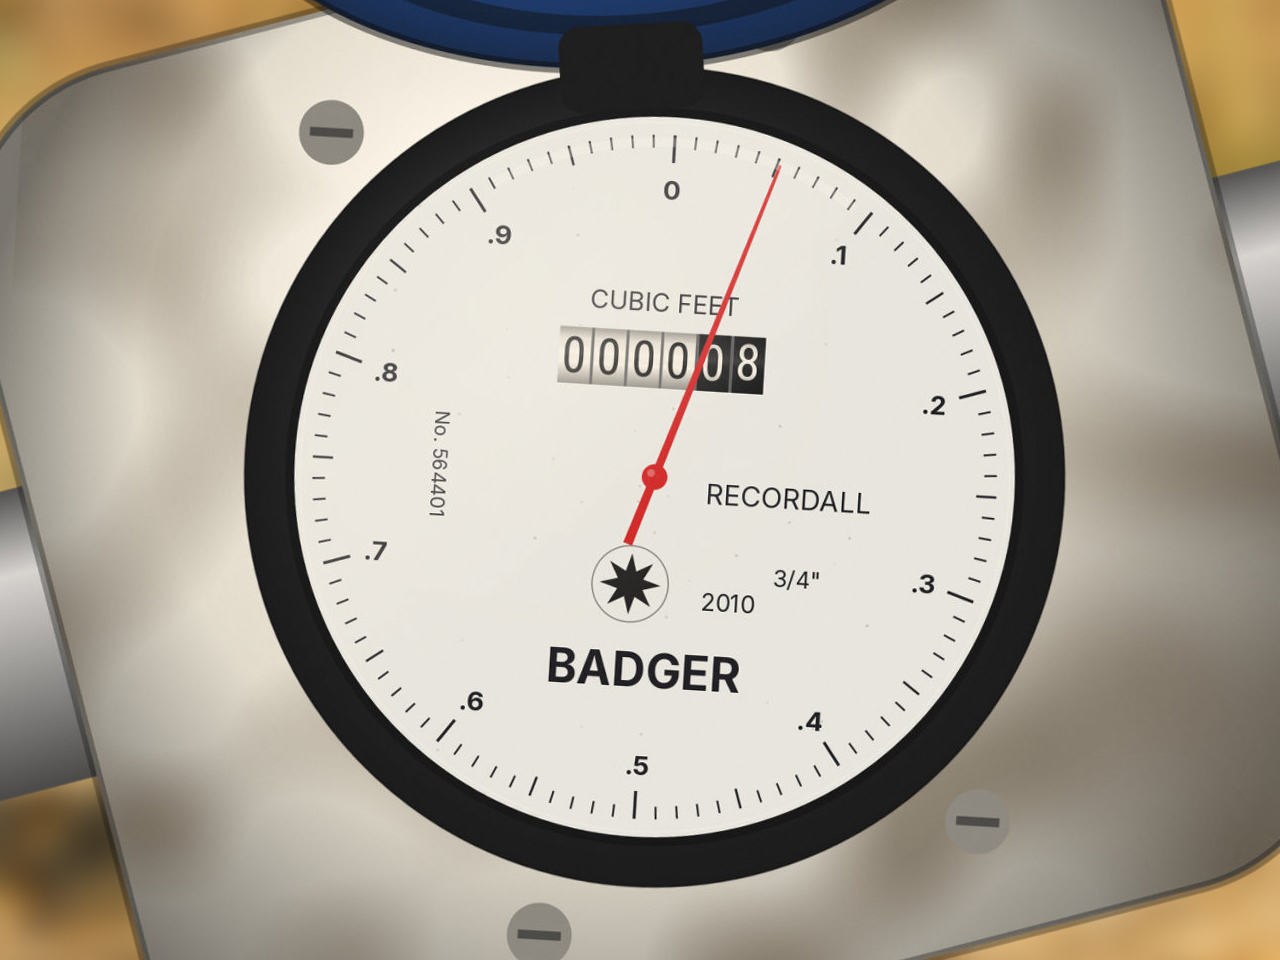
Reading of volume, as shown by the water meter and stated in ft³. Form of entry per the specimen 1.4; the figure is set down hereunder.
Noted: 8.05
